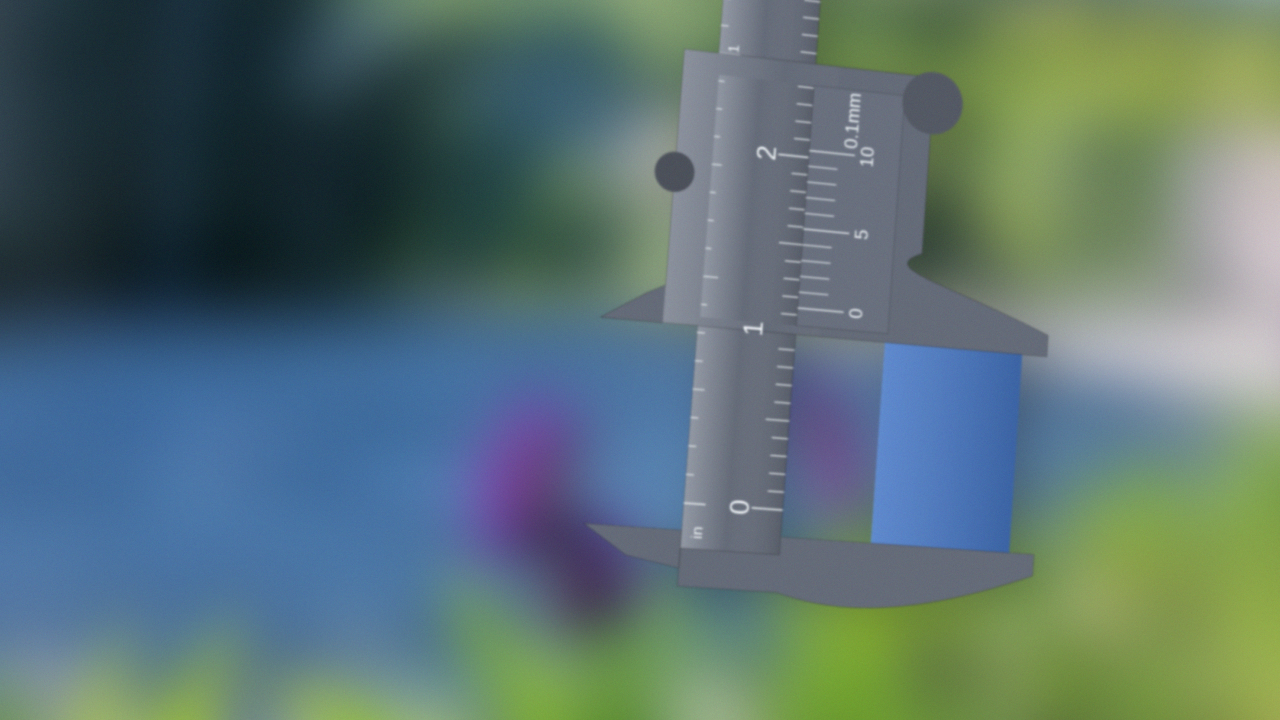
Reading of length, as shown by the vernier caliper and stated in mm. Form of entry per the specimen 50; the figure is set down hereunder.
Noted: 11.4
